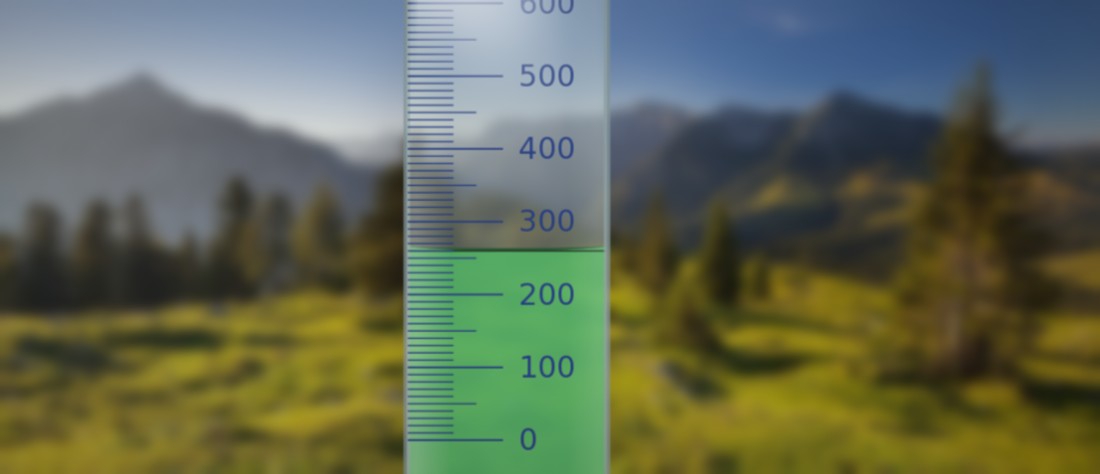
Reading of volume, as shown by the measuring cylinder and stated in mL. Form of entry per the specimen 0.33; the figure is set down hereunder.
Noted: 260
